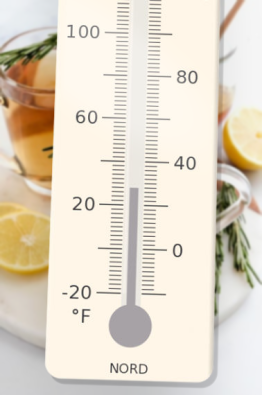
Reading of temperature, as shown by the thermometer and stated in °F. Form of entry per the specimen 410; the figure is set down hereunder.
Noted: 28
